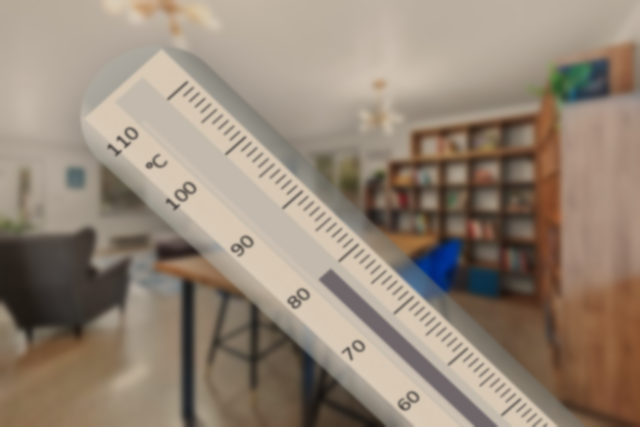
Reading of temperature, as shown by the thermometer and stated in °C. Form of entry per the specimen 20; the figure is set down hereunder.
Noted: 80
